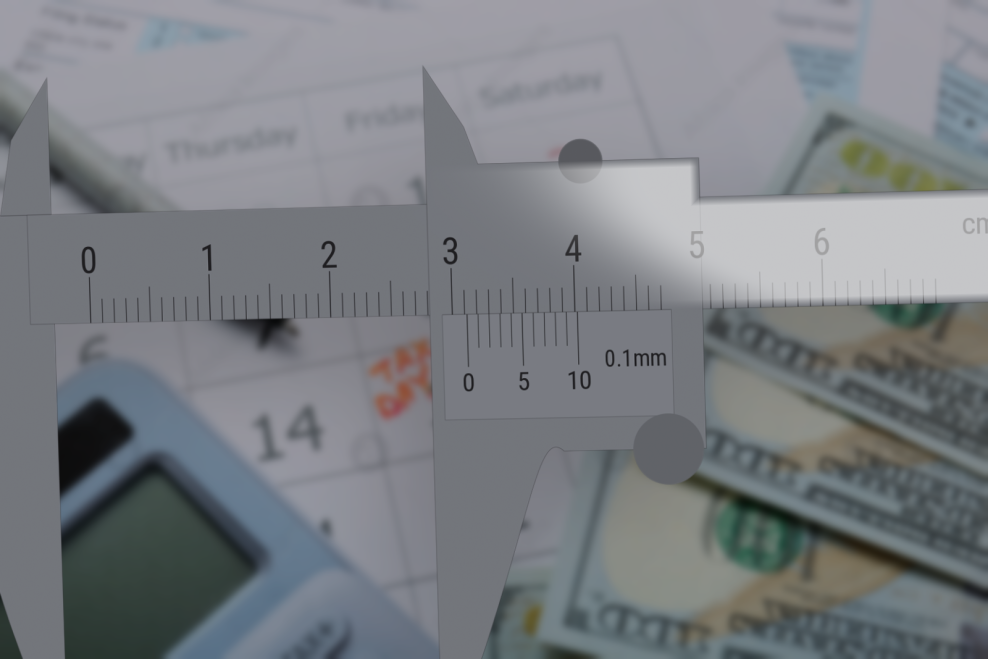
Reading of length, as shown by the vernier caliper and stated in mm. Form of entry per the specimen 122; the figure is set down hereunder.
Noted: 31.2
